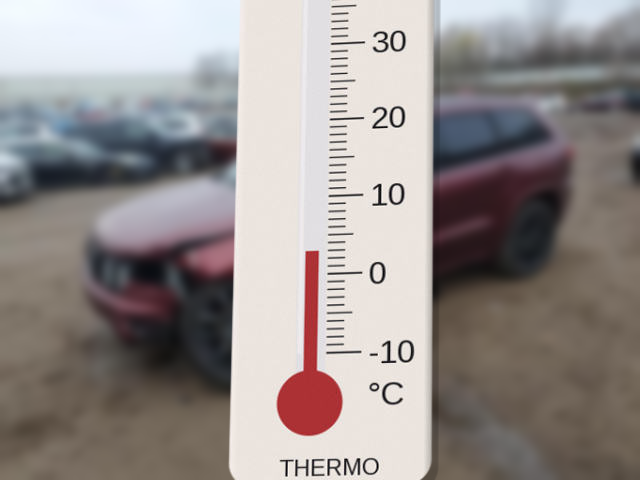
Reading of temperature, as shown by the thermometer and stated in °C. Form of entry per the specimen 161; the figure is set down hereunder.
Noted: 3
